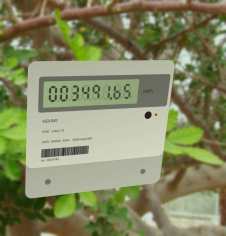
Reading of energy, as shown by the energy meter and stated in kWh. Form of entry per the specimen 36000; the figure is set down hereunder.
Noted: 3491.65
